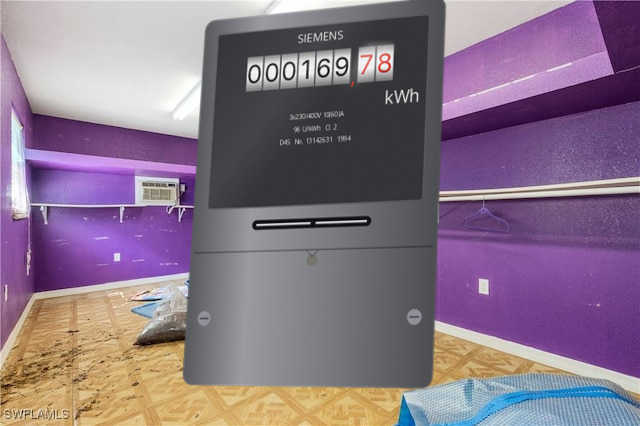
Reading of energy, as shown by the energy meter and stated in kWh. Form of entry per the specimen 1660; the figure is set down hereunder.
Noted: 169.78
